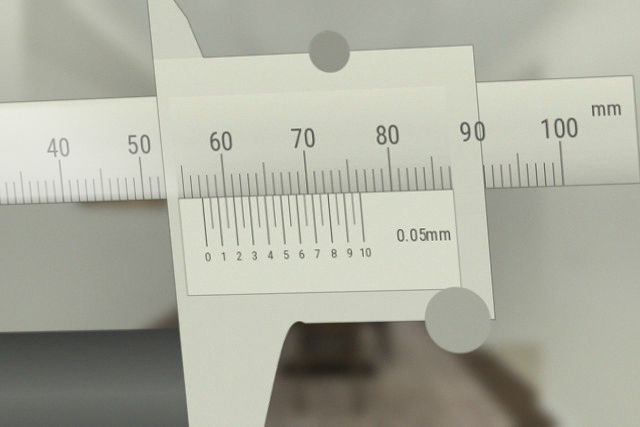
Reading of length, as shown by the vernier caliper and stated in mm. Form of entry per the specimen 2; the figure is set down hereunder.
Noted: 57.2
